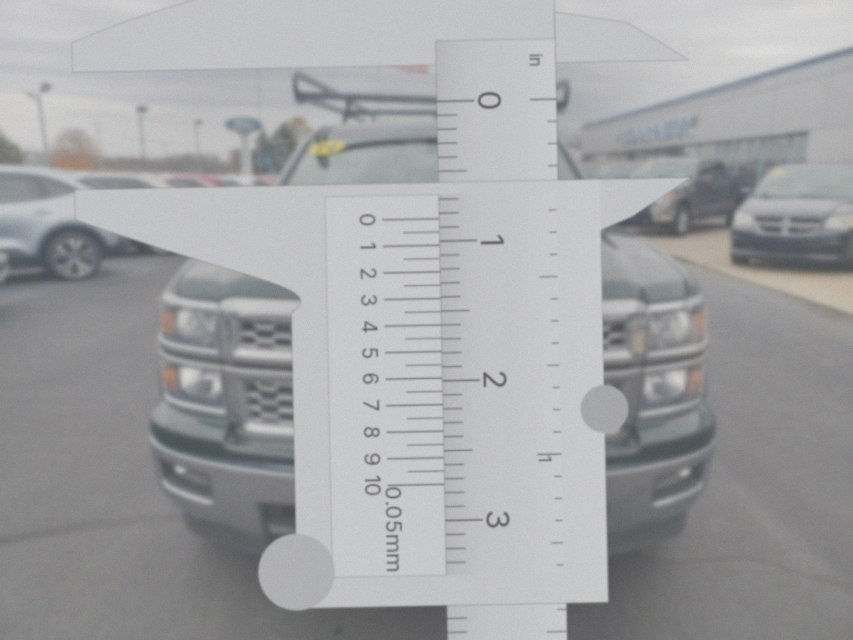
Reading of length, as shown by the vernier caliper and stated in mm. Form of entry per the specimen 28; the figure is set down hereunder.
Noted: 8.4
